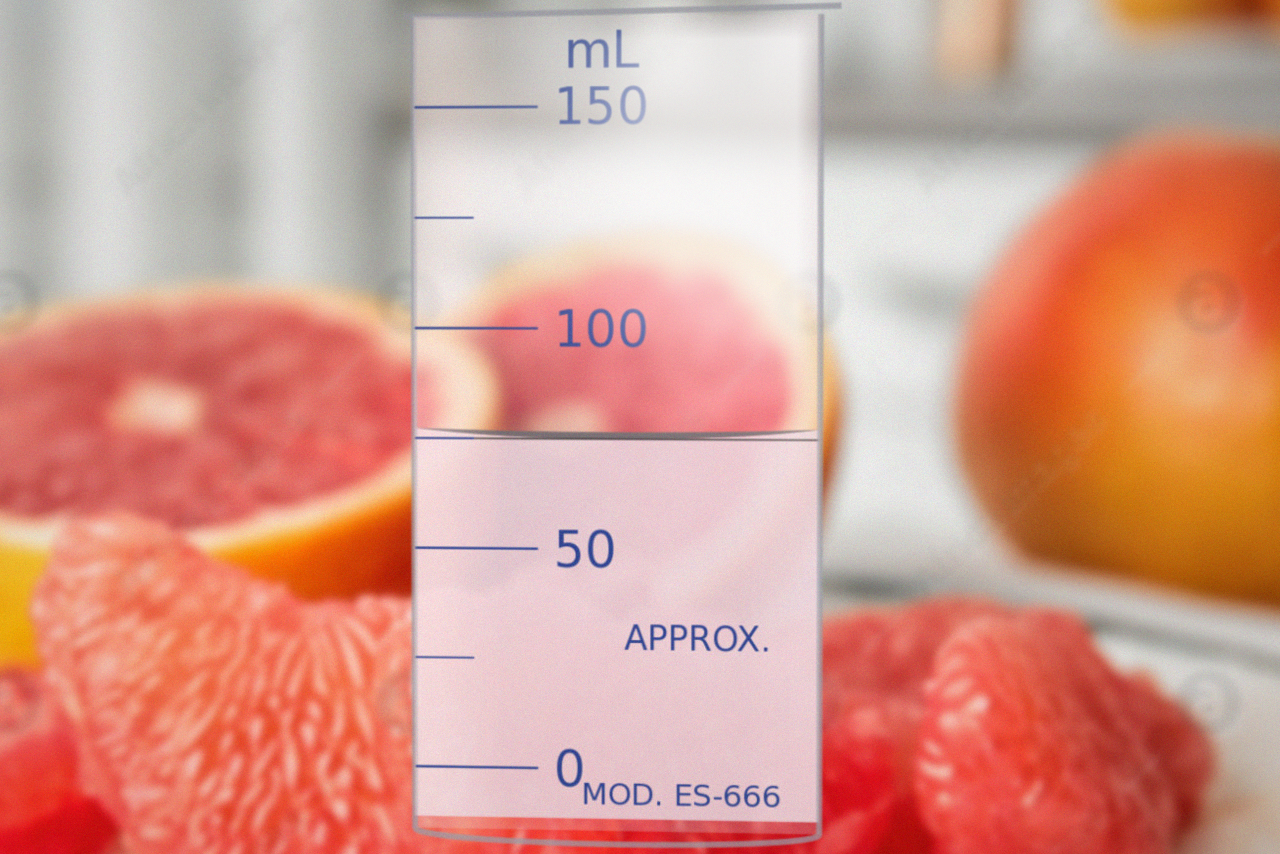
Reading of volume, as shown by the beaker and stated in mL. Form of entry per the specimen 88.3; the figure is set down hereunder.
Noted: 75
